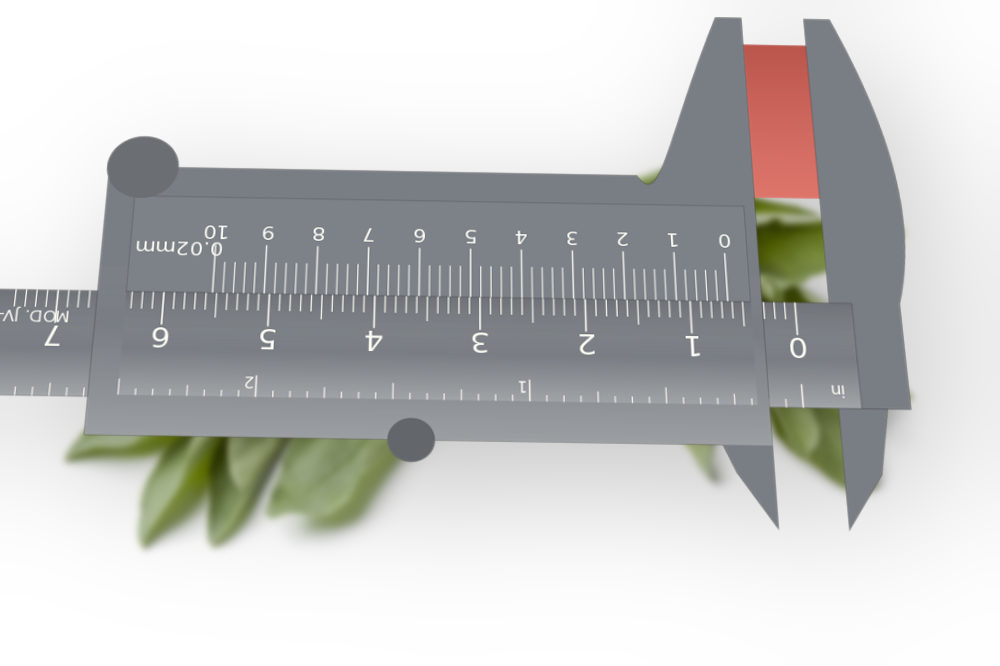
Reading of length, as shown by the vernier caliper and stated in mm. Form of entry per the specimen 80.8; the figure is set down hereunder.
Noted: 6.4
